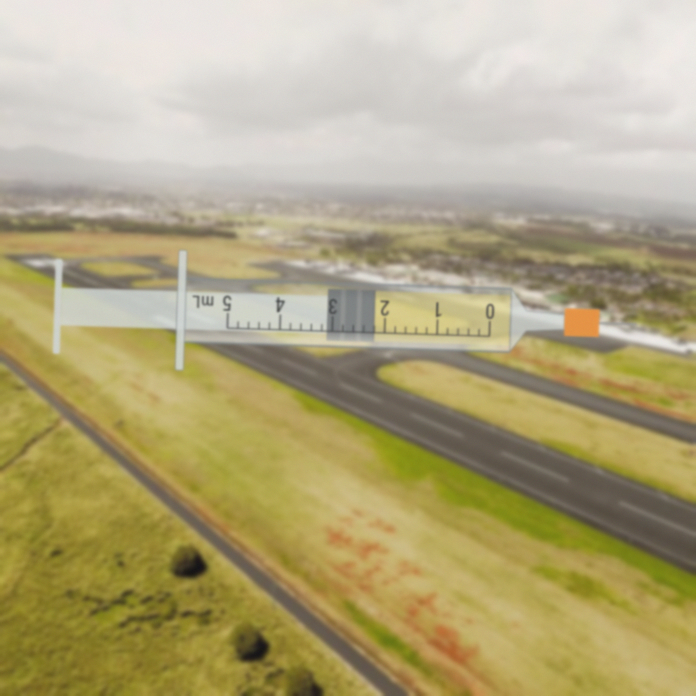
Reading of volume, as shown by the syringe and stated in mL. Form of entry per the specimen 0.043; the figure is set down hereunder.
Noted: 2.2
